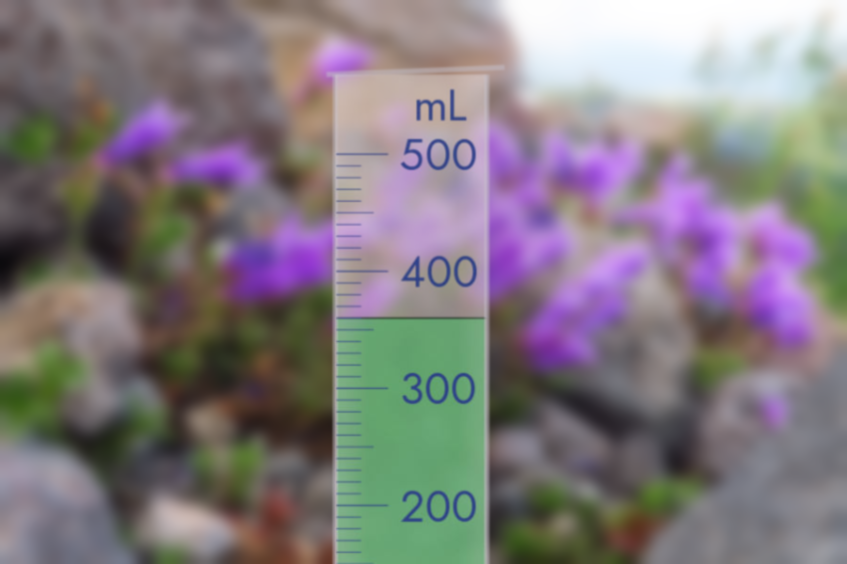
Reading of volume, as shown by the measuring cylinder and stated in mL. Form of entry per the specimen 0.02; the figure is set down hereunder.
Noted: 360
